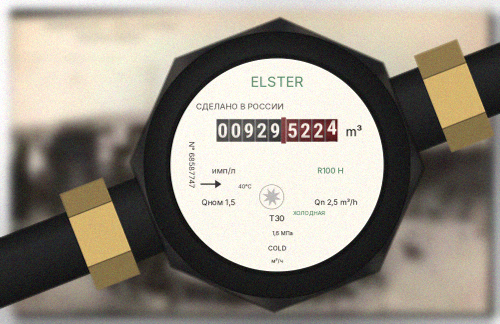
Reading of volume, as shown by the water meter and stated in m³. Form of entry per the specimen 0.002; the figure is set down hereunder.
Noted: 929.5224
